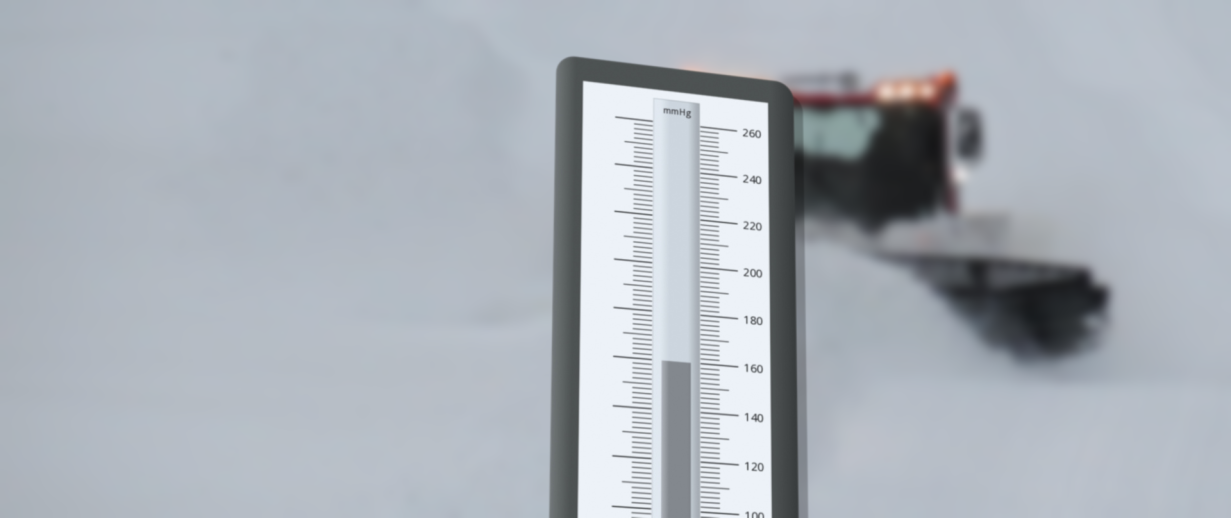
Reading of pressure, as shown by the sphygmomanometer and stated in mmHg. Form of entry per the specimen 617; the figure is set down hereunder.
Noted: 160
